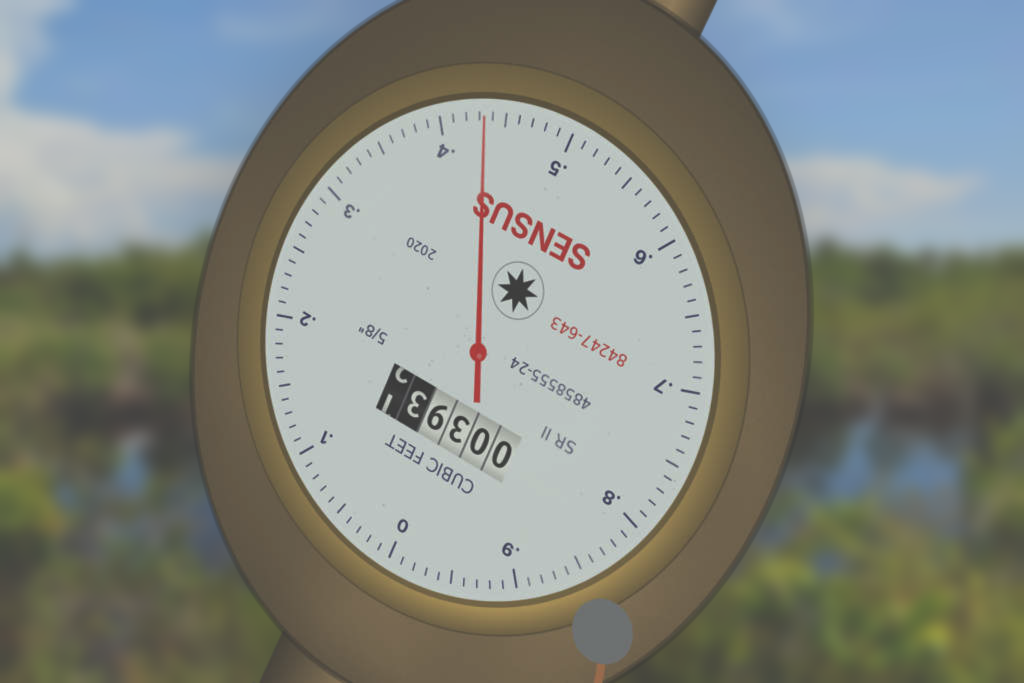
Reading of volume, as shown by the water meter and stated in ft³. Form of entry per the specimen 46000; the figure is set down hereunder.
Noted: 3931.43
